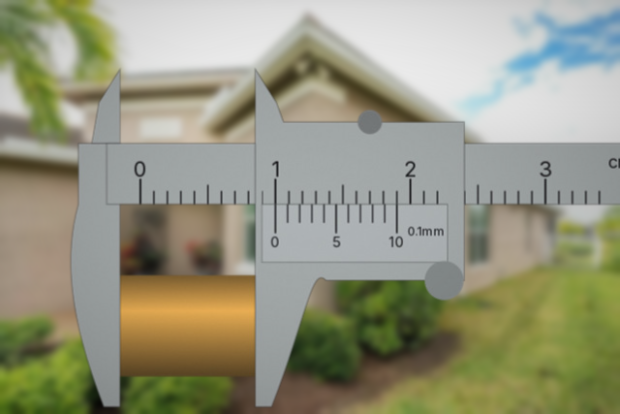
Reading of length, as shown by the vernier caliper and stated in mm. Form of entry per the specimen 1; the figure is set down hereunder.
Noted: 10.0
